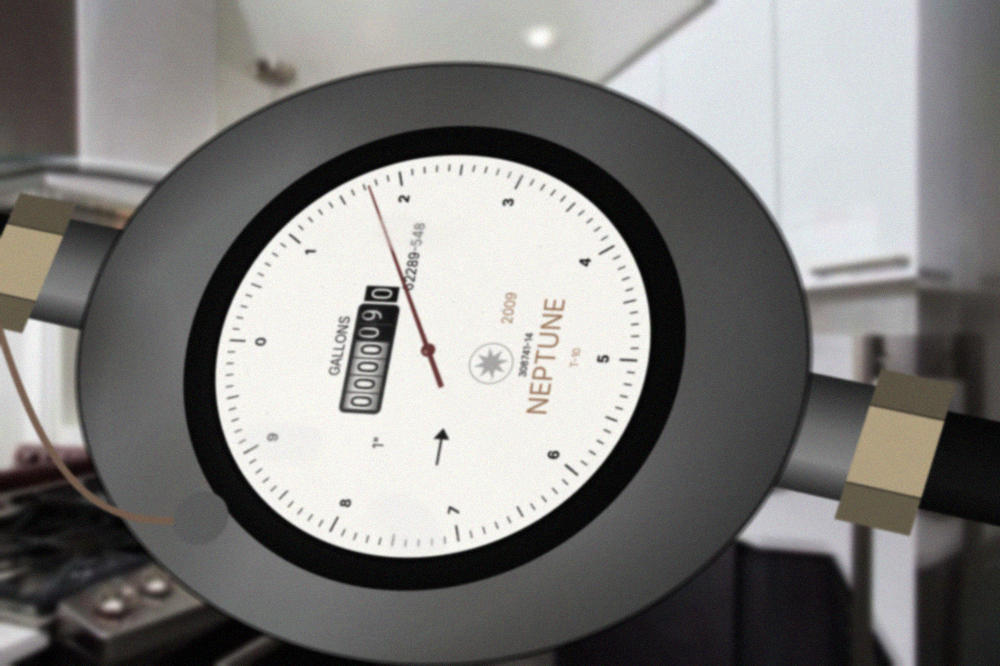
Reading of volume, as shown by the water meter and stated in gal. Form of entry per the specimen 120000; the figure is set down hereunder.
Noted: 91.7
